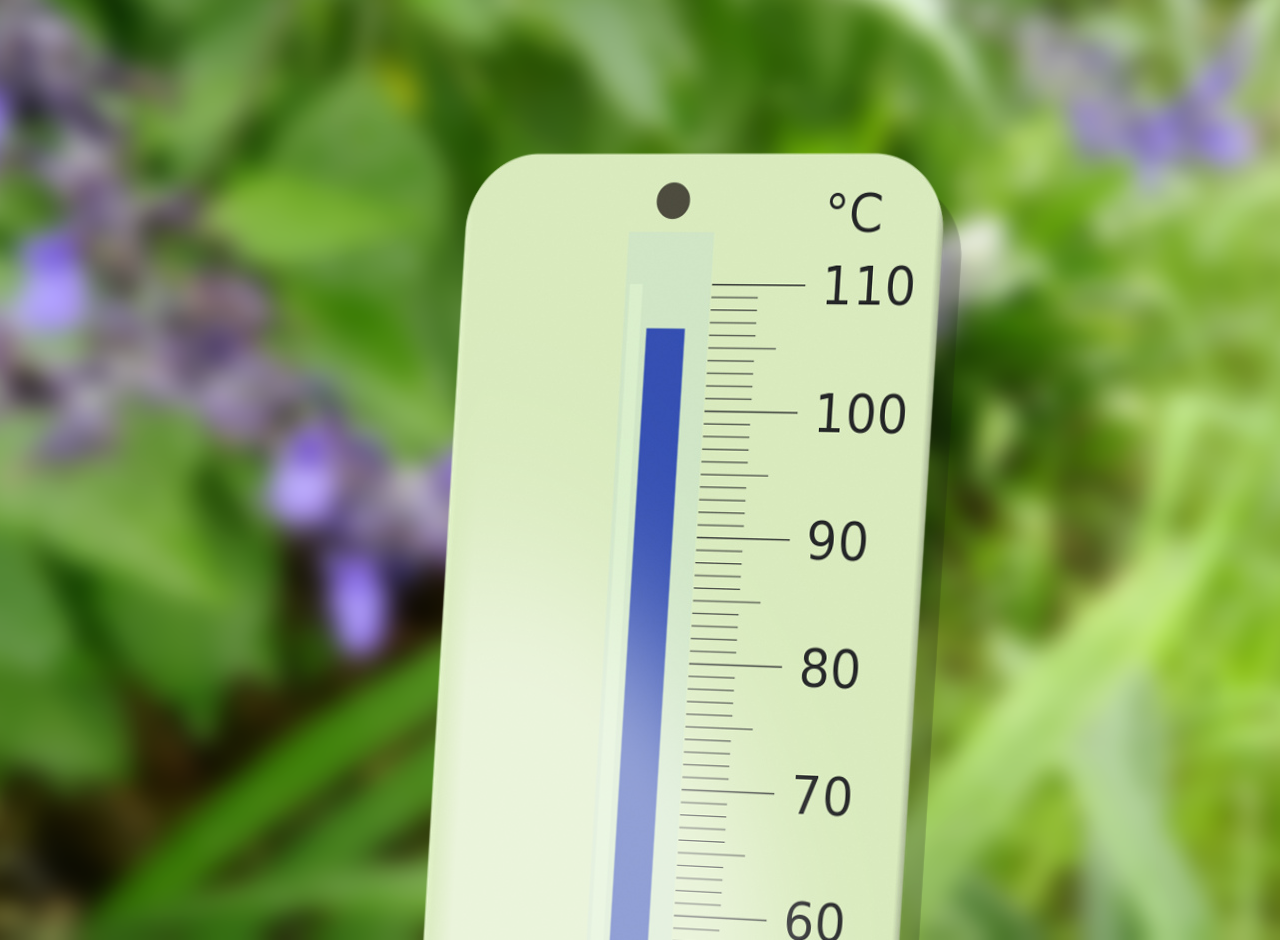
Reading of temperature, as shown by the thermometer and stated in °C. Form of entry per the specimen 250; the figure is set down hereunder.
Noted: 106.5
